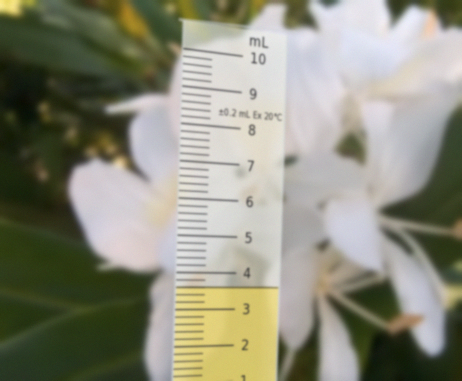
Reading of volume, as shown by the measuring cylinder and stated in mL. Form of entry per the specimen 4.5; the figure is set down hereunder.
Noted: 3.6
